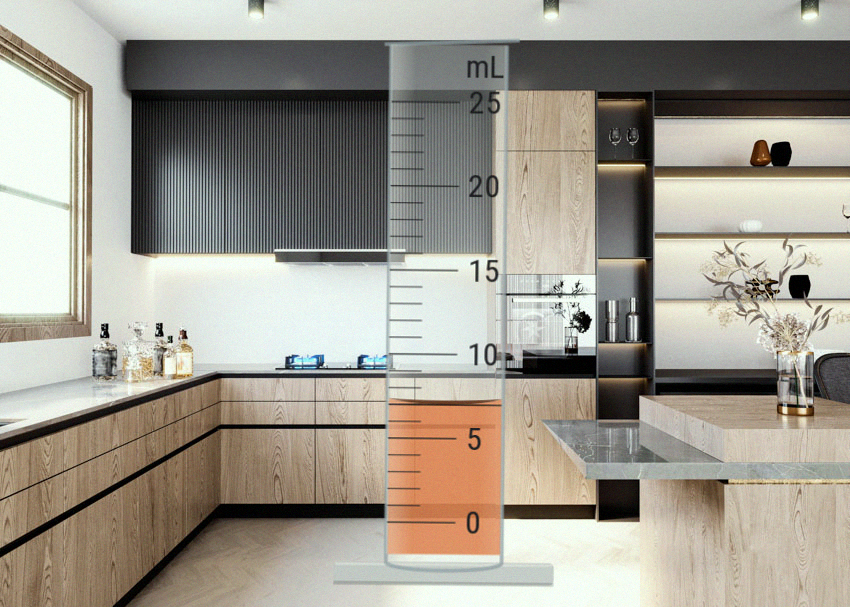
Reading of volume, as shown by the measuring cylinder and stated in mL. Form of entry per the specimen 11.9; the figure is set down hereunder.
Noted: 7
